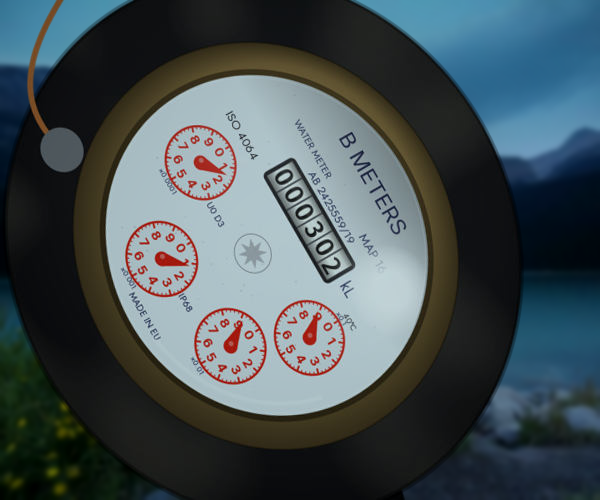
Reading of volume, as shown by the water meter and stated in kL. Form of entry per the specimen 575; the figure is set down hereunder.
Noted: 301.8911
